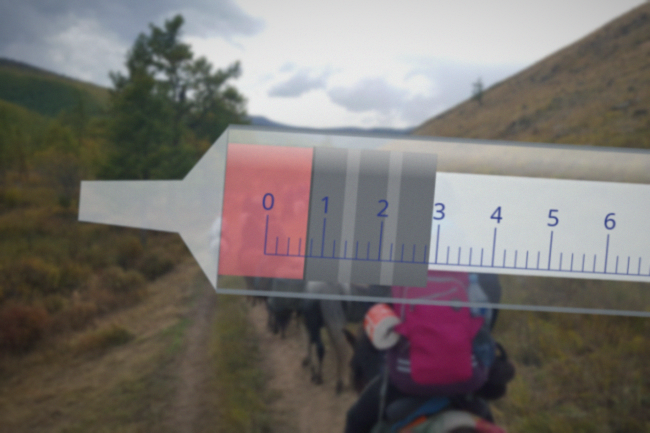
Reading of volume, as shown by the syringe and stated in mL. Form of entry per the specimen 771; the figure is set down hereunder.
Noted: 0.7
